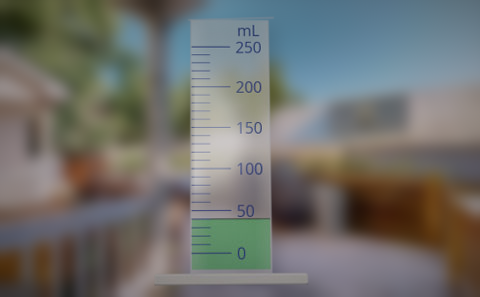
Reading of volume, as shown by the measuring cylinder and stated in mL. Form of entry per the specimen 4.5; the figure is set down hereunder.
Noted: 40
